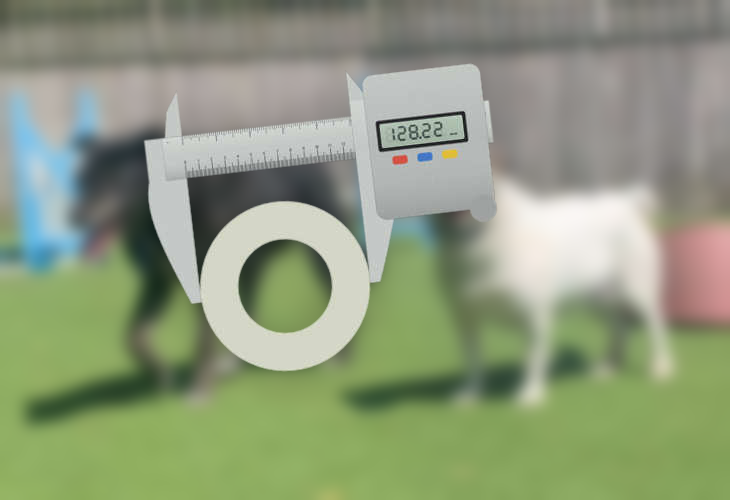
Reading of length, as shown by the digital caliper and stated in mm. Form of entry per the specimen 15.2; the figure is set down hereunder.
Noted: 128.22
